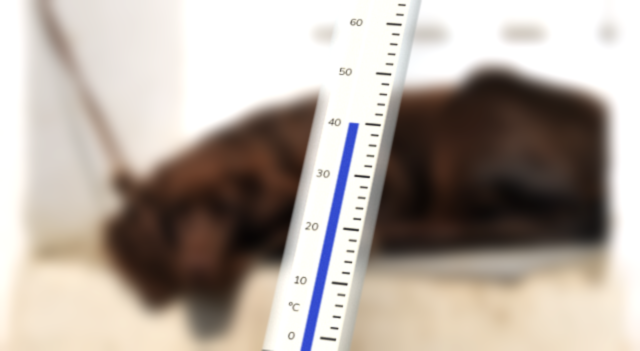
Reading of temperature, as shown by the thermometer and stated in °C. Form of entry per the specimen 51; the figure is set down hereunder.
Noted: 40
